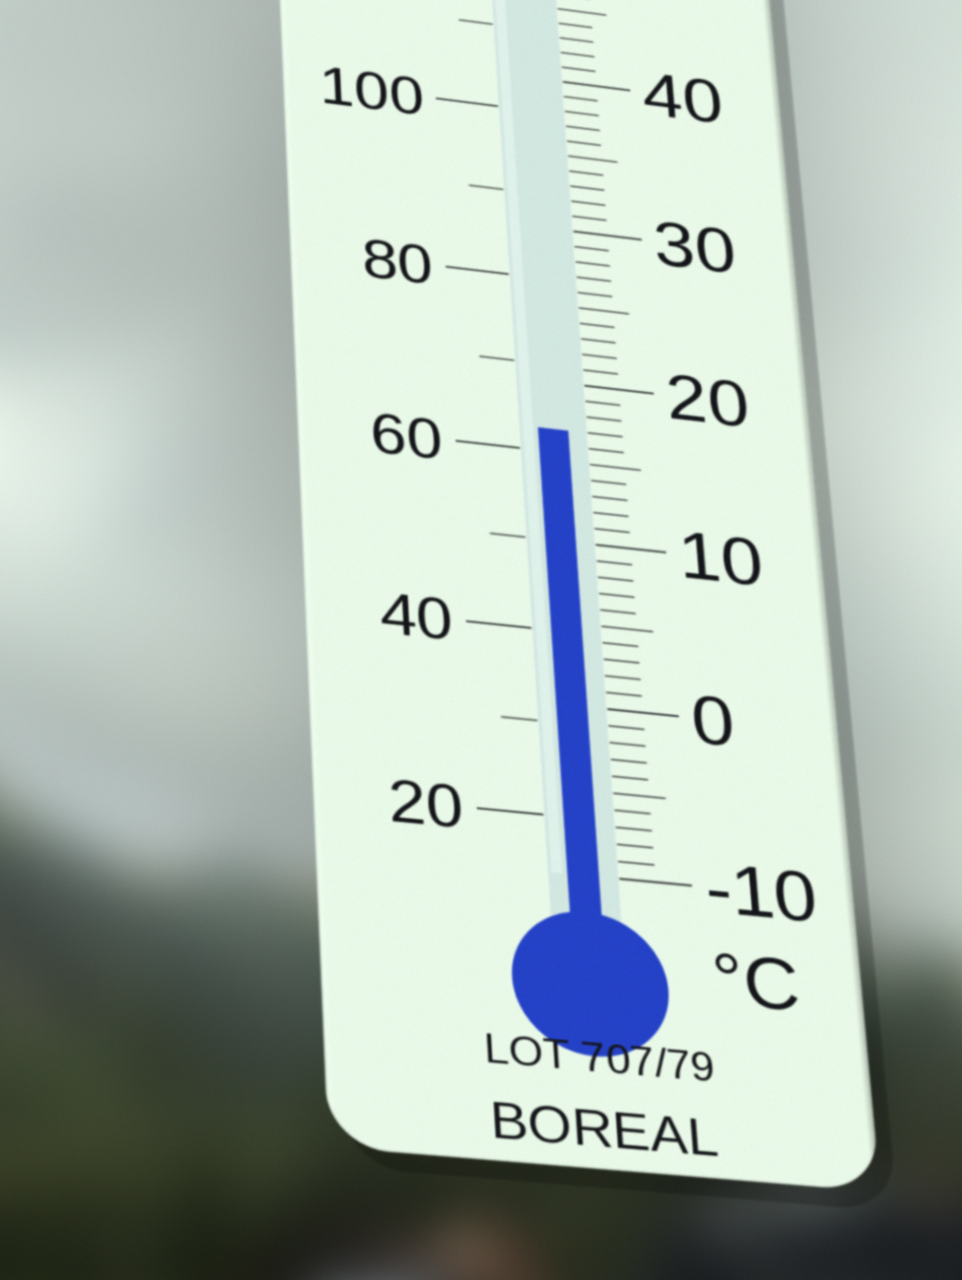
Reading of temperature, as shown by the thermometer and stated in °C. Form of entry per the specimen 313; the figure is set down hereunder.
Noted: 17
